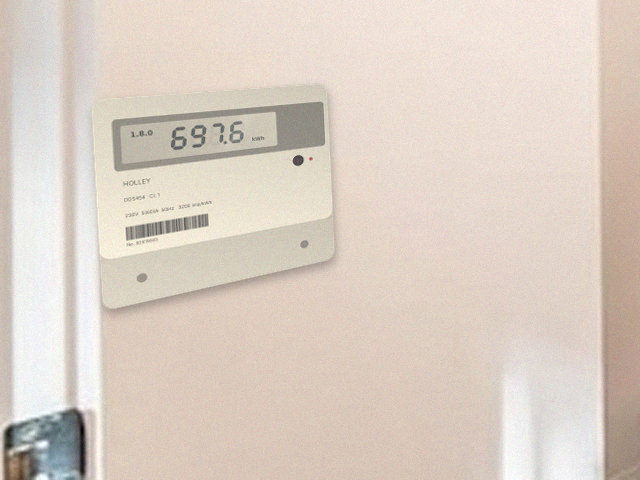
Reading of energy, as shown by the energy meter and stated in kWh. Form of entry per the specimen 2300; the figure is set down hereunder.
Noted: 697.6
